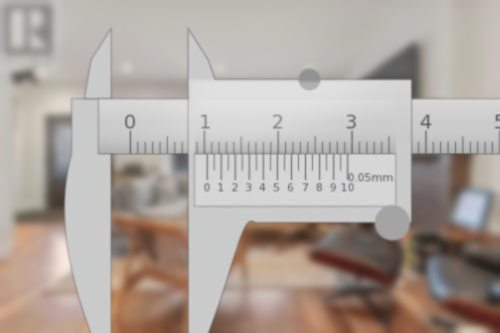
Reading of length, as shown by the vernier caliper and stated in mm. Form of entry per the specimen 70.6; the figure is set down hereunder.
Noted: 10.4
